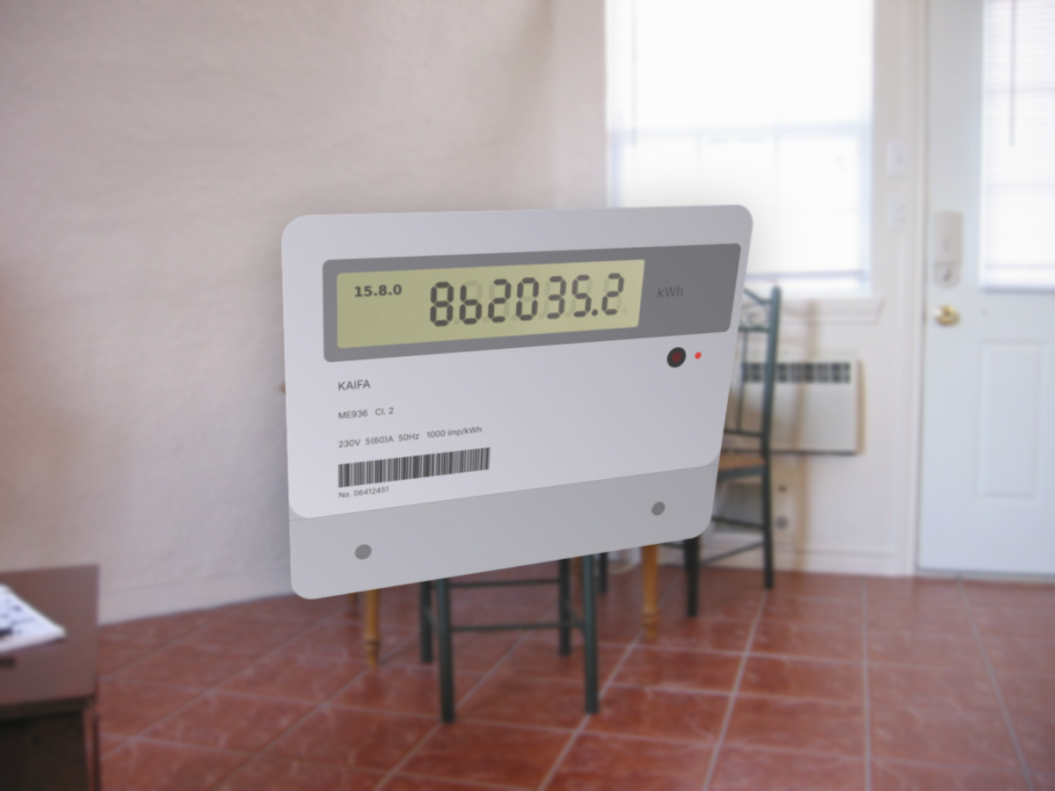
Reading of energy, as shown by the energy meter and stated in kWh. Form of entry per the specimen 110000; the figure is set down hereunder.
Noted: 862035.2
